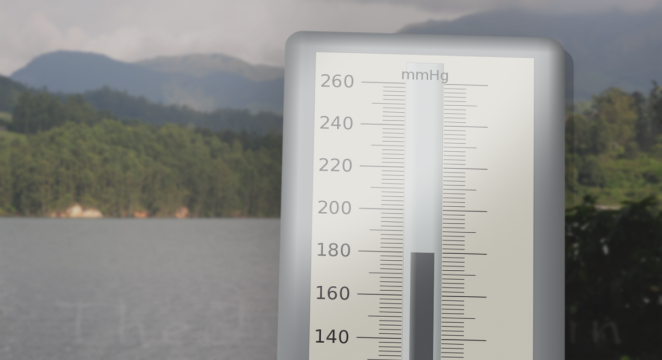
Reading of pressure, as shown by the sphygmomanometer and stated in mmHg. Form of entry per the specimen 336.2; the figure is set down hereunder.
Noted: 180
